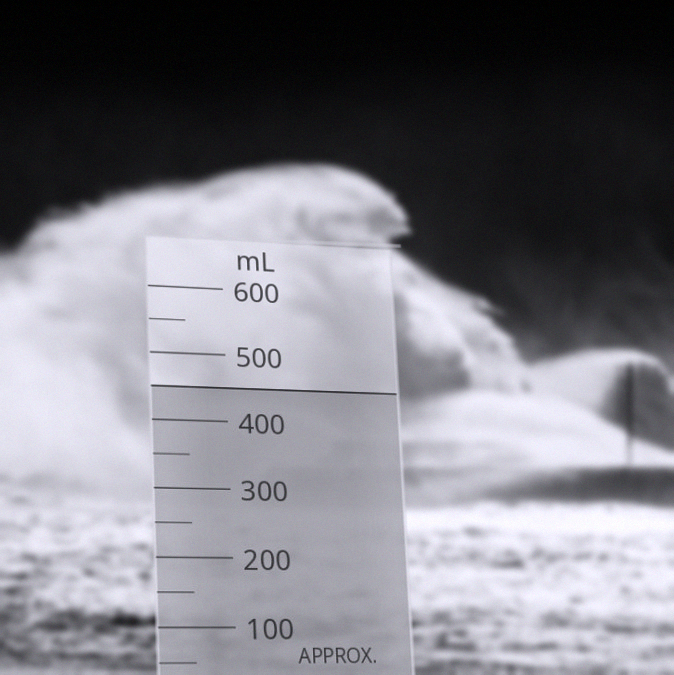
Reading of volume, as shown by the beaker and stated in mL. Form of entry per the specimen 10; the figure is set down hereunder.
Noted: 450
